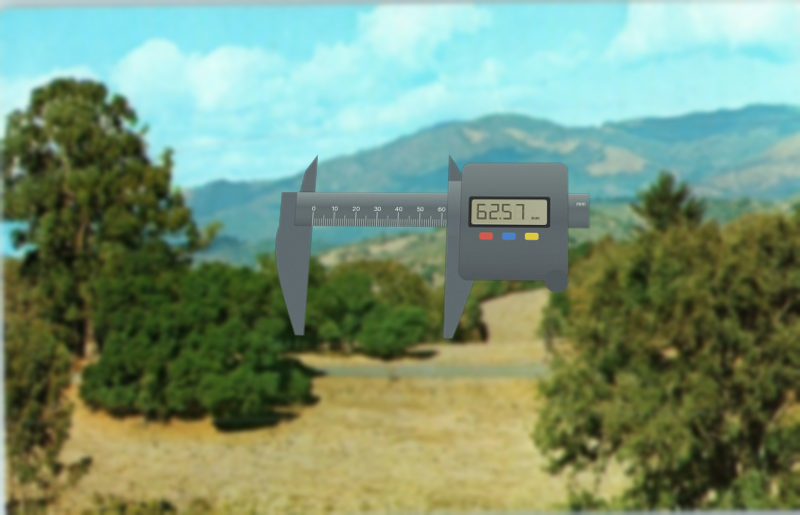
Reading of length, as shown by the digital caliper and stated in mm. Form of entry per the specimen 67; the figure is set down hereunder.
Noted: 62.57
